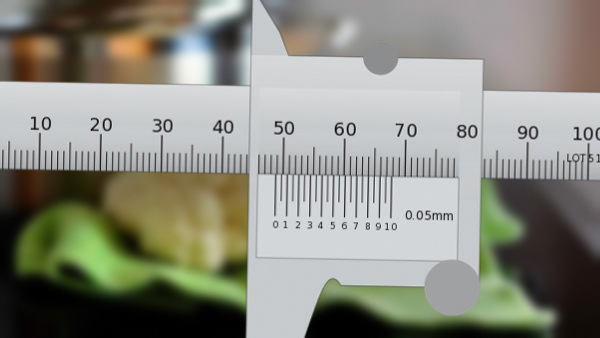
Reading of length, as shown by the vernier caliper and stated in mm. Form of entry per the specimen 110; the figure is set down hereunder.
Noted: 48.8
